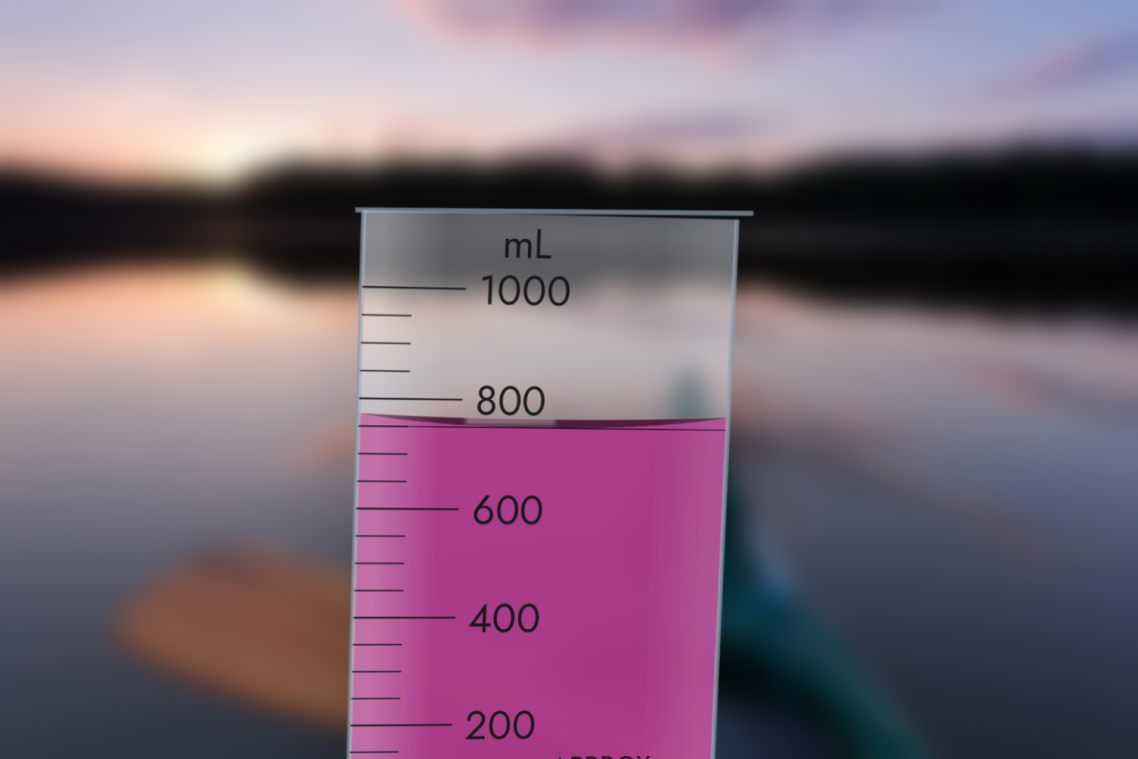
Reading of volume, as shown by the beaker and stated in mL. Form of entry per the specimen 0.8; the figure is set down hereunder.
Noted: 750
